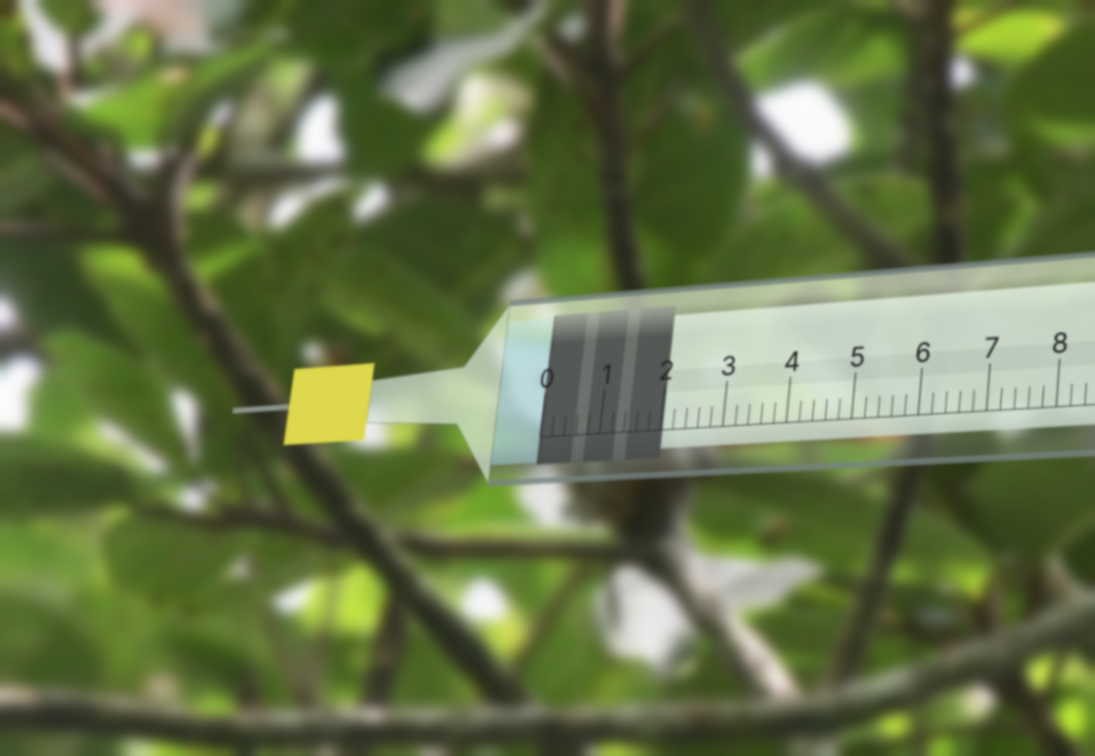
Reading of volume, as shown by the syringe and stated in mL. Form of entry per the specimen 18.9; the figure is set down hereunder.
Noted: 0
